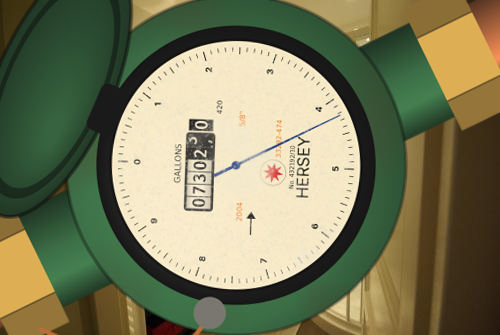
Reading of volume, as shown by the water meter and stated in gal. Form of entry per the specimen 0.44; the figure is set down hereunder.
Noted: 730234.2
